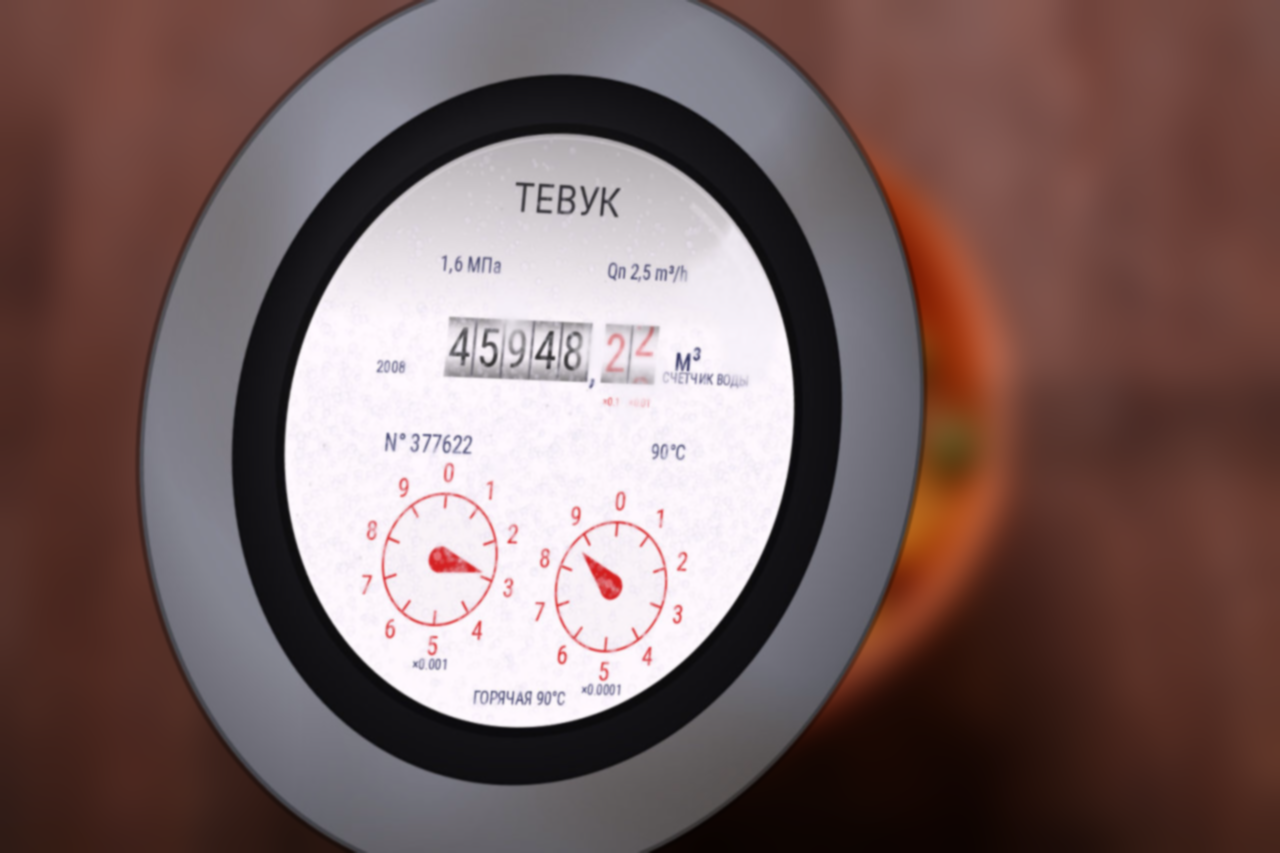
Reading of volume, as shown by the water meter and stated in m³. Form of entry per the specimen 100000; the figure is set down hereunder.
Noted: 45948.2228
